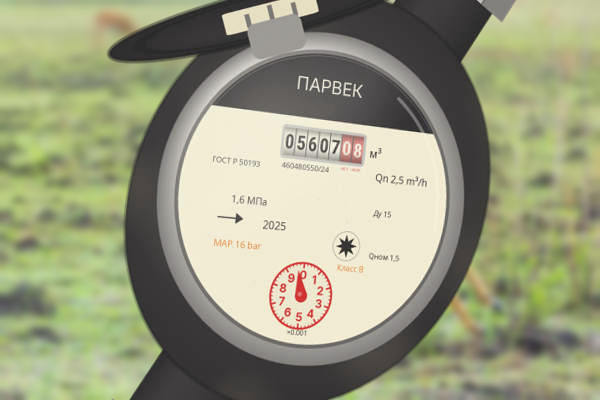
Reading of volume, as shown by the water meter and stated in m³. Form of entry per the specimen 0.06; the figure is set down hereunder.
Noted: 5607.079
